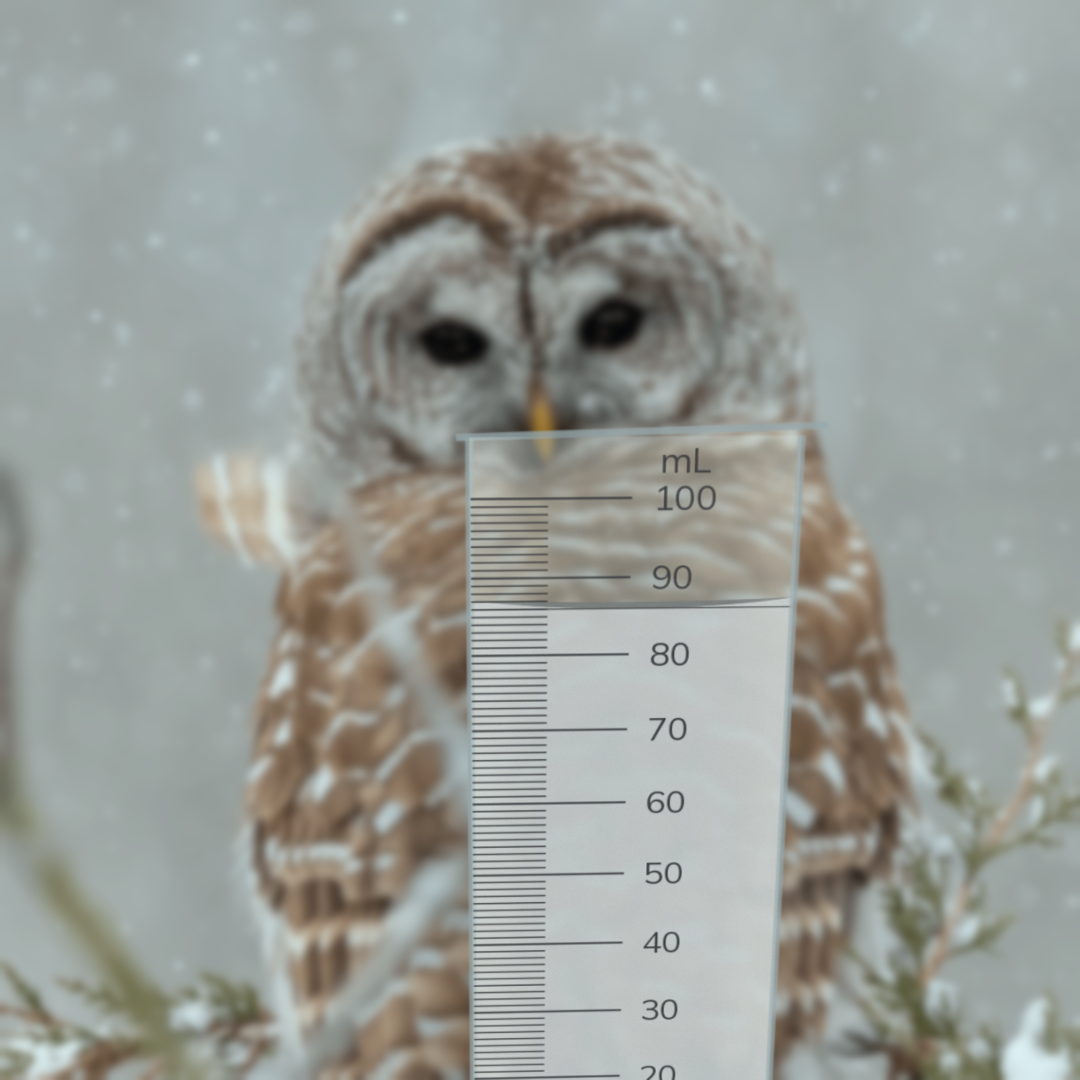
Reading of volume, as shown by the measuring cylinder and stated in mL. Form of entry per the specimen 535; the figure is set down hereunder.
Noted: 86
